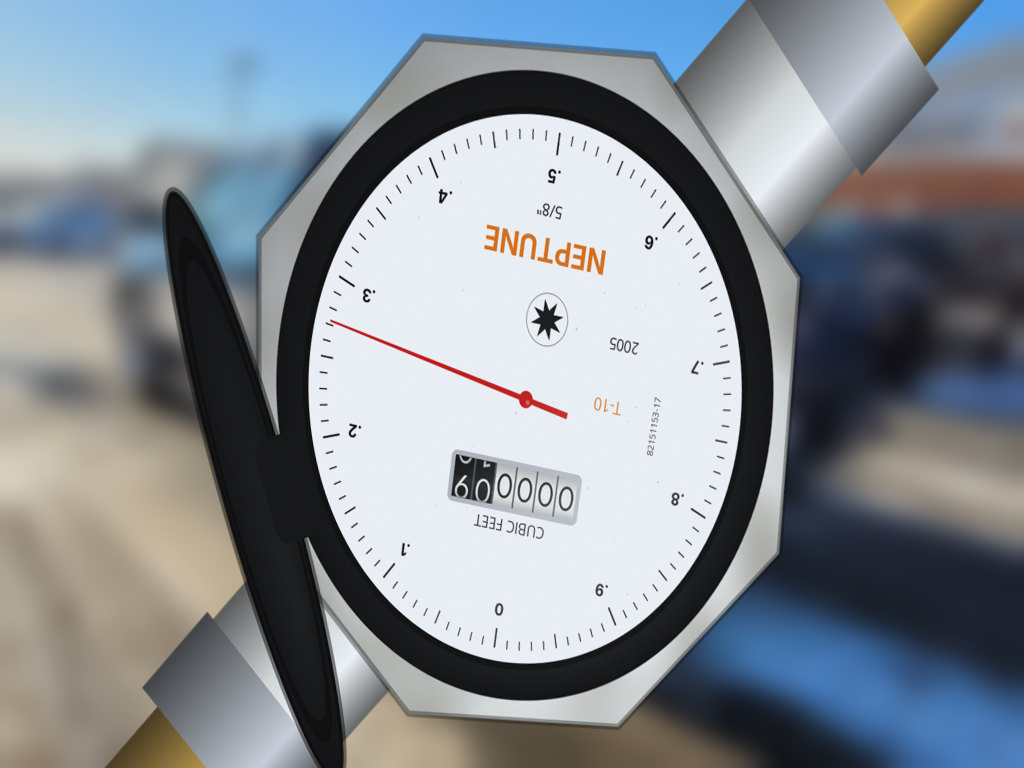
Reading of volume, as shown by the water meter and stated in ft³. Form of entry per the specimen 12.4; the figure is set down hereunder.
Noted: 9.27
